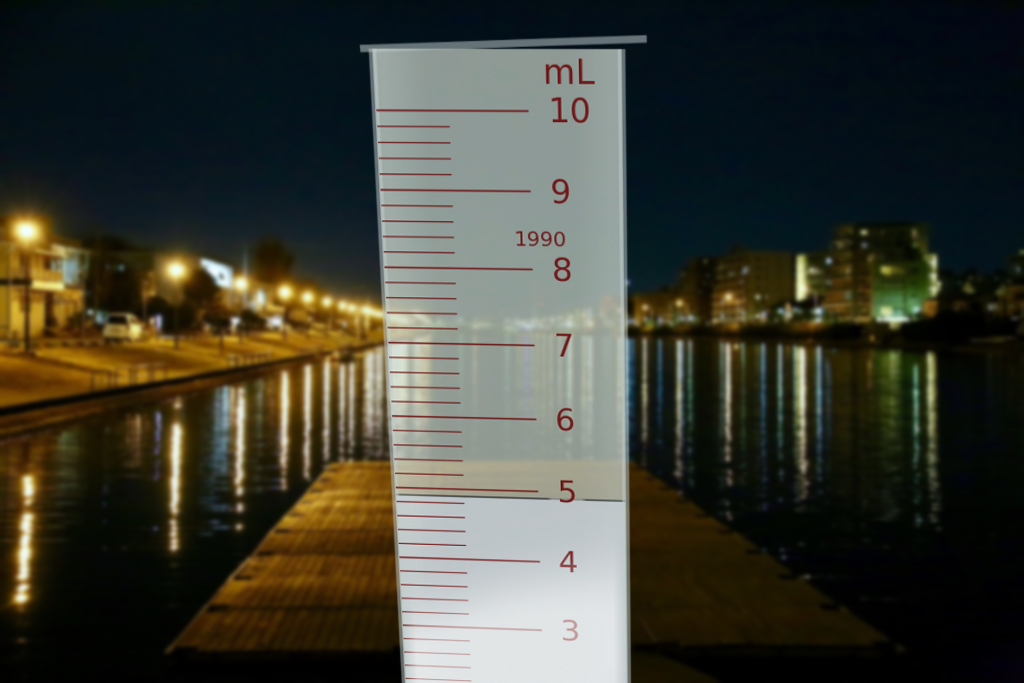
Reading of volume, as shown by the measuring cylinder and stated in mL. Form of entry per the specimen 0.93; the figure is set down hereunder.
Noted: 4.9
